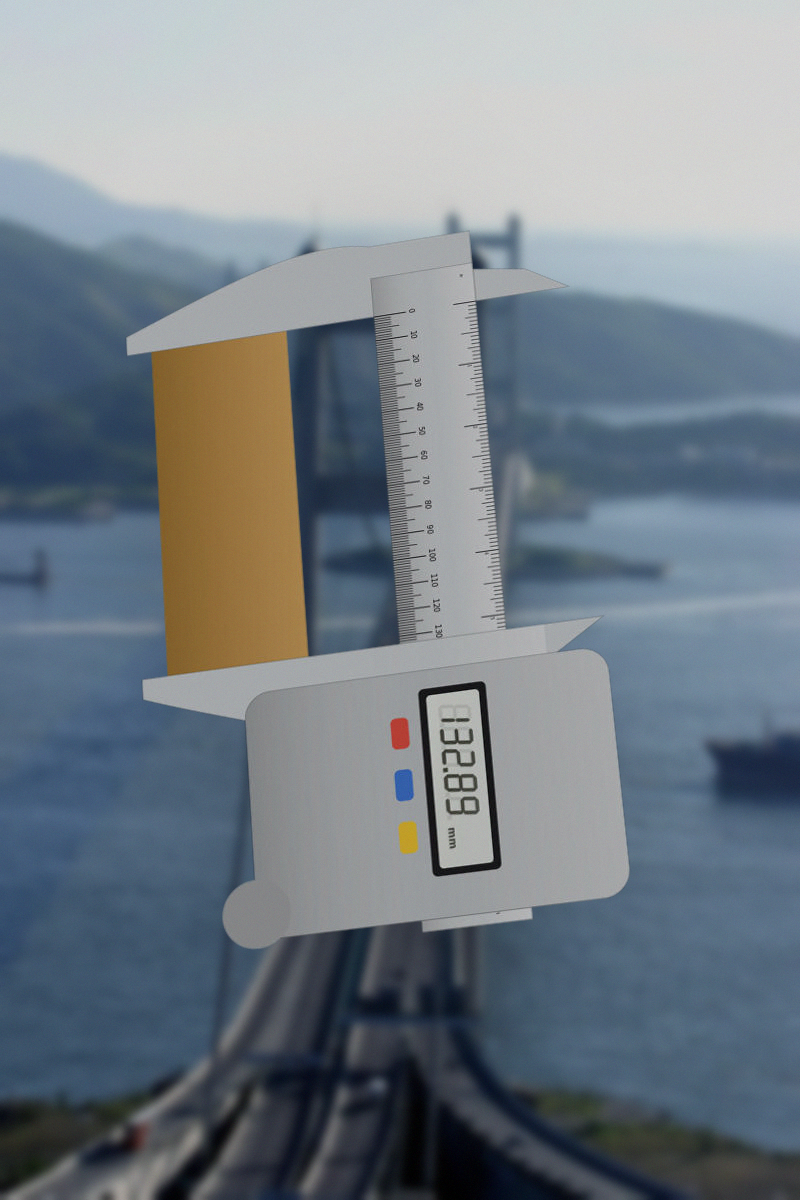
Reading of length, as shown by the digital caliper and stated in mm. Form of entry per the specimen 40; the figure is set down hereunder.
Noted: 132.89
